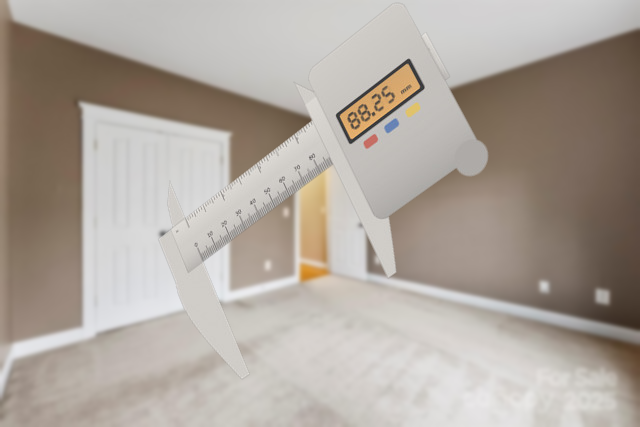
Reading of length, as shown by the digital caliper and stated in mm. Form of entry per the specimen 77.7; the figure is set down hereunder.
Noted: 88.25
